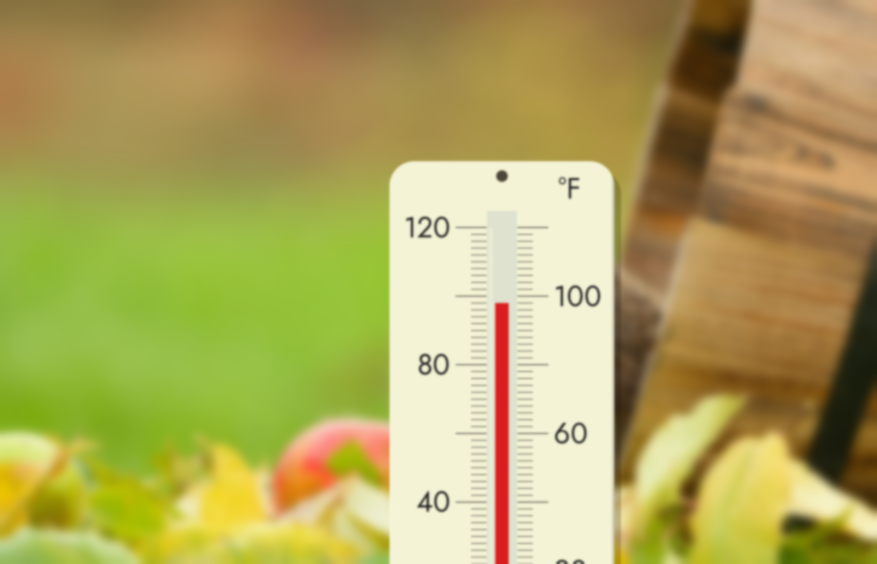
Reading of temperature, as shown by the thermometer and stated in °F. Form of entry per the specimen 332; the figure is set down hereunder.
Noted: 98
